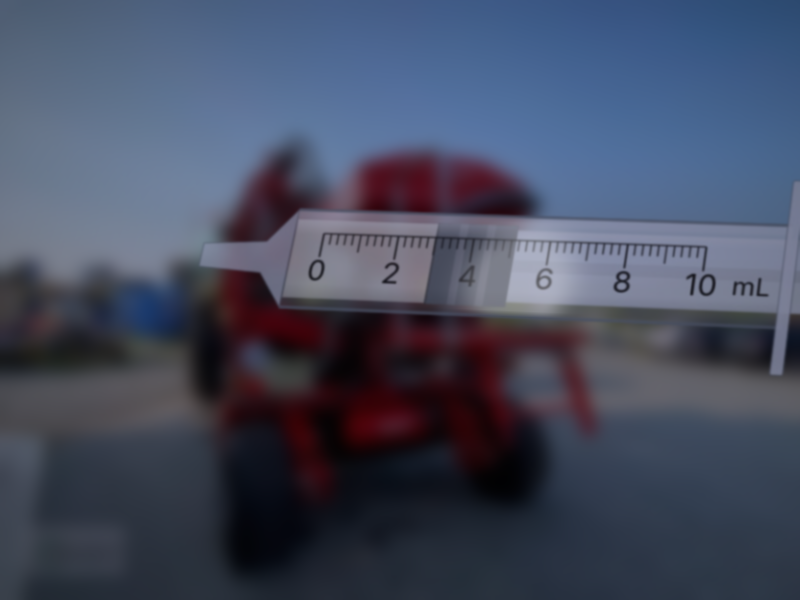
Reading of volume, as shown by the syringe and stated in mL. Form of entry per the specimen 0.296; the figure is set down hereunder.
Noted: 3
